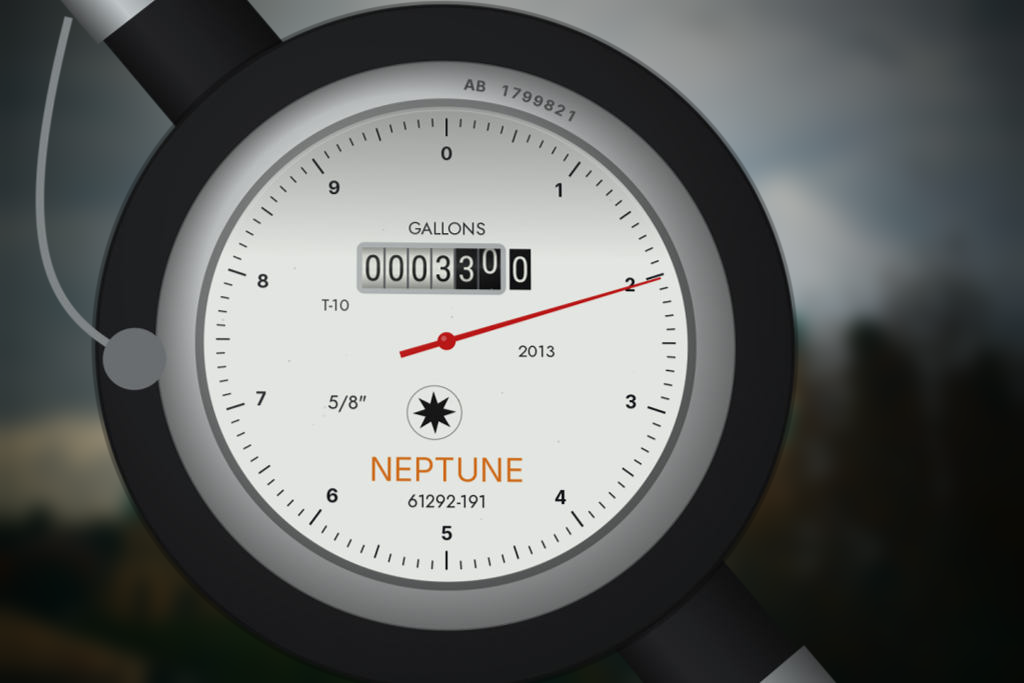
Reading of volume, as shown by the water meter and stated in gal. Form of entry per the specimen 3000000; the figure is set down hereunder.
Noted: 3302.0
